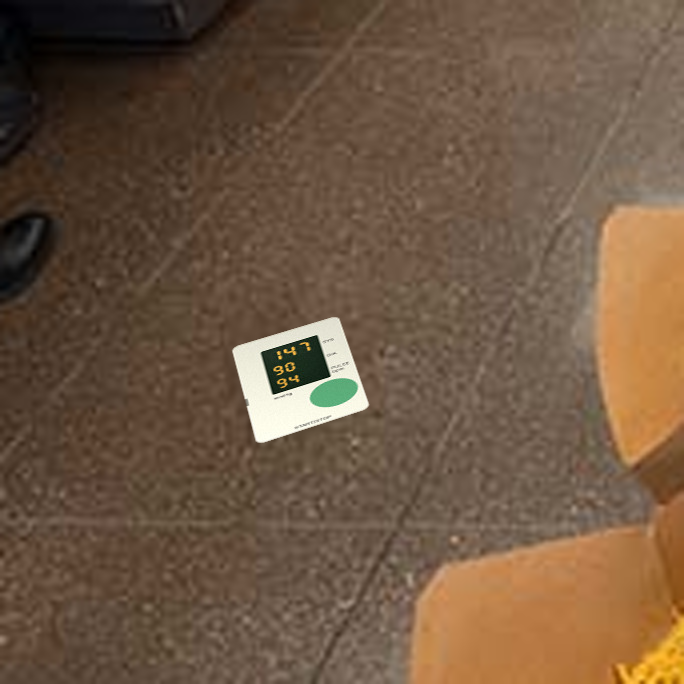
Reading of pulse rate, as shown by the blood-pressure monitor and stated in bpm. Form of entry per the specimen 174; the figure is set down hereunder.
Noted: 94
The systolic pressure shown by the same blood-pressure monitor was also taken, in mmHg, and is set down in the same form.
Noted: 147
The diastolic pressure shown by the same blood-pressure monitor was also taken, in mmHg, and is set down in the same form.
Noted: 90
